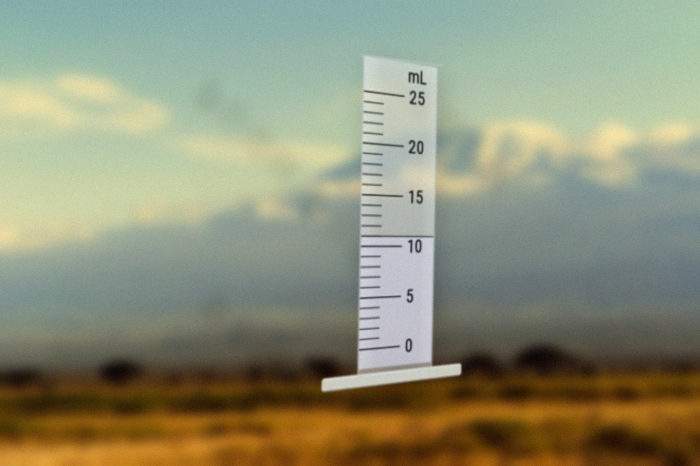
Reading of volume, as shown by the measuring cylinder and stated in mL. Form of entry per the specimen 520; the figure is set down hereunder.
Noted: 11
